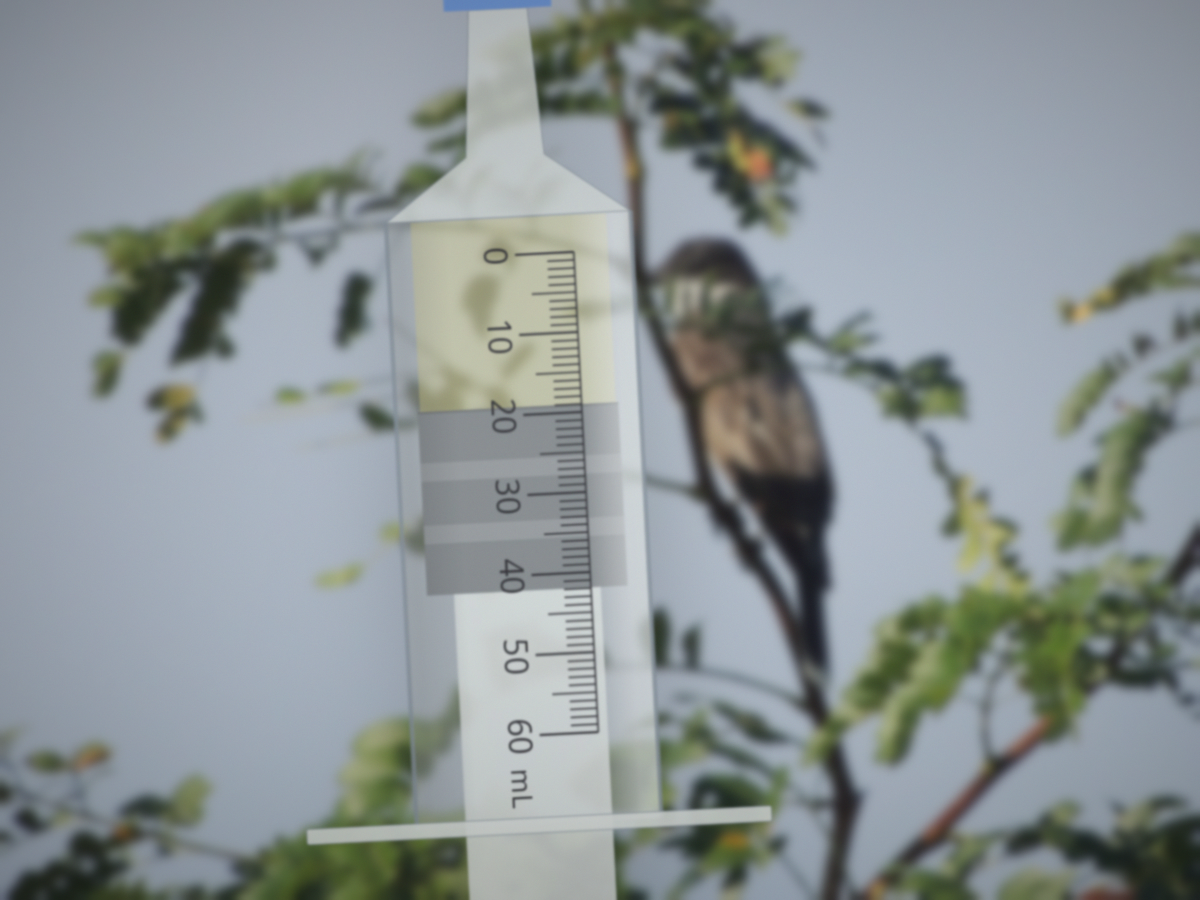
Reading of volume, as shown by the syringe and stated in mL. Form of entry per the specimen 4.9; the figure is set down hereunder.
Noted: 19
